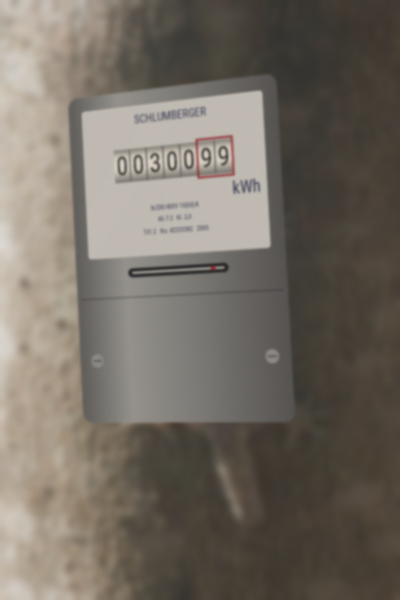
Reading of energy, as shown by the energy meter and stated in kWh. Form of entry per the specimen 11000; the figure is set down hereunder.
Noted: 300.99
